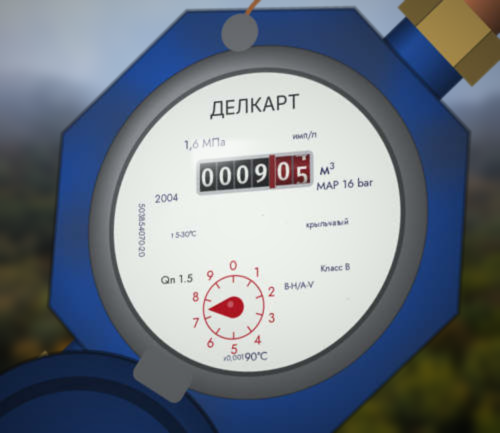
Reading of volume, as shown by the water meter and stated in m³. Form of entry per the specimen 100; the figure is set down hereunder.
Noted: 9.047
